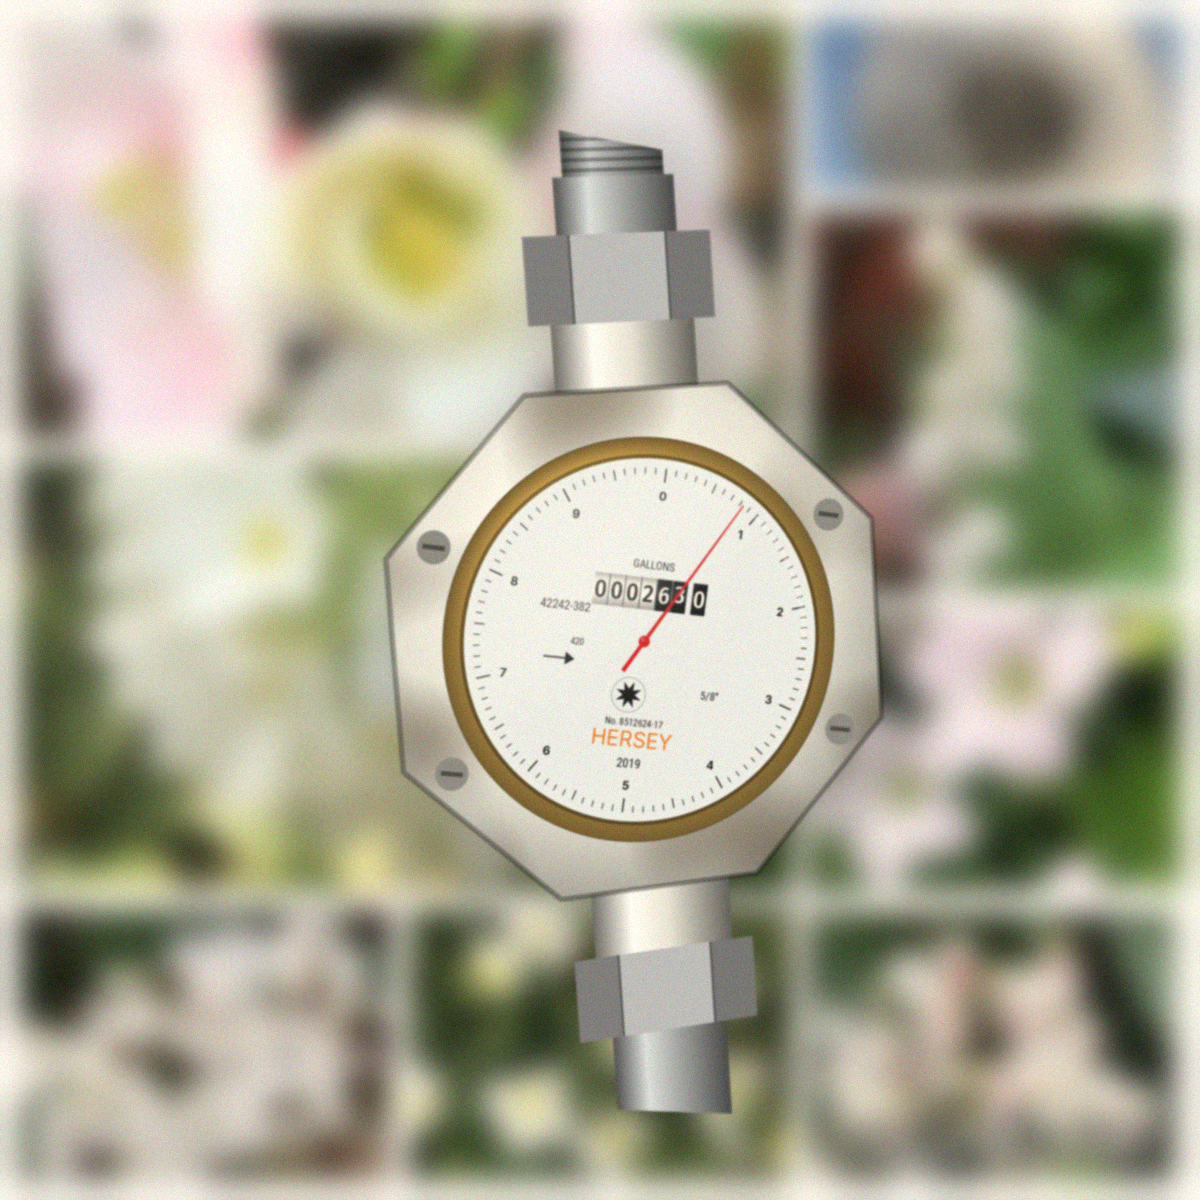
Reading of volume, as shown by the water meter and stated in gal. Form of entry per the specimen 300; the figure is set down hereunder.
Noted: 2630.8
